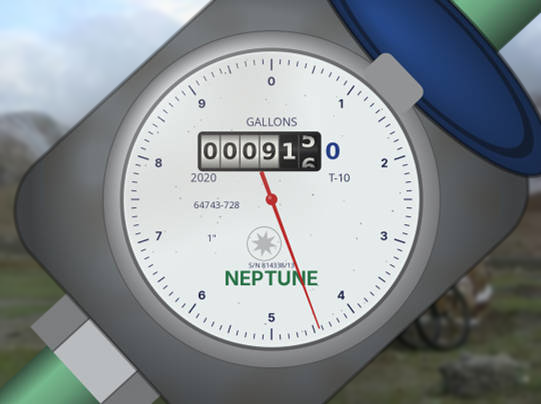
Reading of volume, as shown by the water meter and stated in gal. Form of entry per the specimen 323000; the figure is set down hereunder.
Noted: 9154.4
